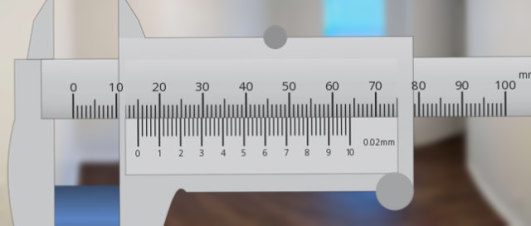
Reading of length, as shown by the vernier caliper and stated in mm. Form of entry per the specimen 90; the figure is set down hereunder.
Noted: 15.0
